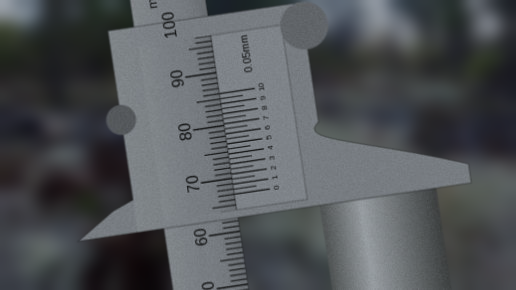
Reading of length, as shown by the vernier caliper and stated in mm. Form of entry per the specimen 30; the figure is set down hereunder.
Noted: 67.0
